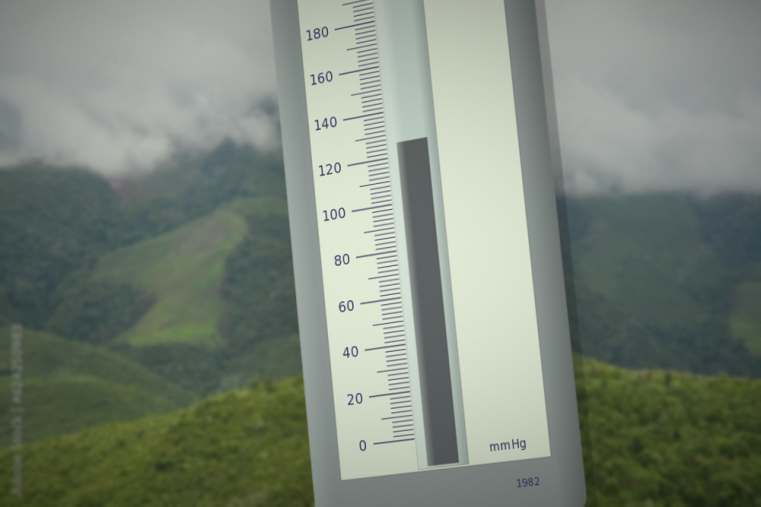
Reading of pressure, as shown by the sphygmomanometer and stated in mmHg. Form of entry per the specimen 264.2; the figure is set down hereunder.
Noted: 126
